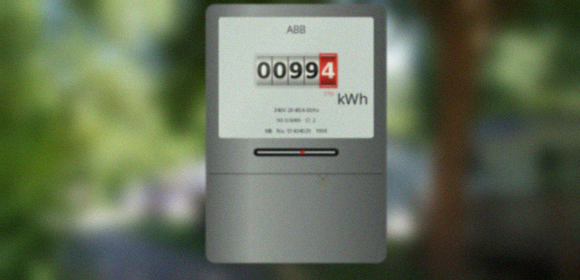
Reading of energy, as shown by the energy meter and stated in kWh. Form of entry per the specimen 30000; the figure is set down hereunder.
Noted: 99.4
